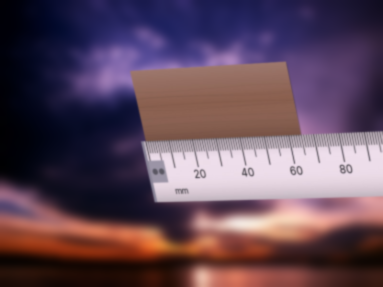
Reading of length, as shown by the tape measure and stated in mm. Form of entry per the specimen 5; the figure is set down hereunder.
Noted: 65
